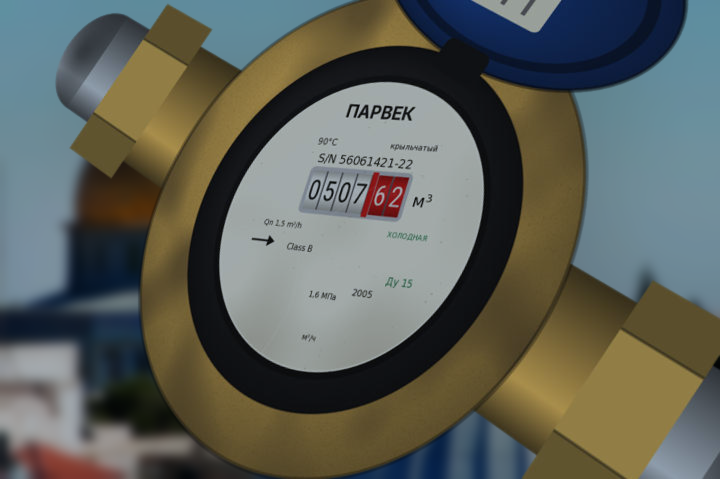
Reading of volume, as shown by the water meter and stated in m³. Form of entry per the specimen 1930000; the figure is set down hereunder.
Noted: 507.62
